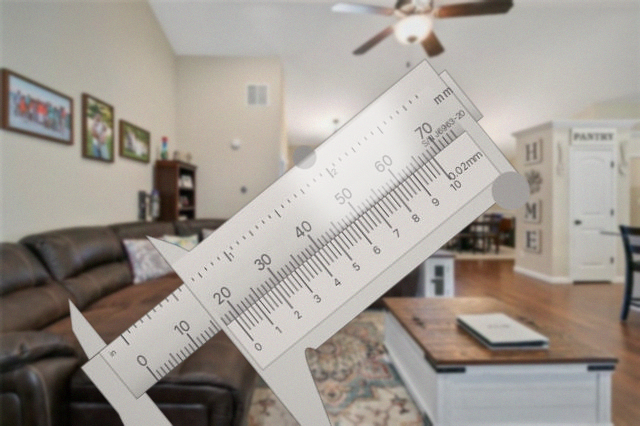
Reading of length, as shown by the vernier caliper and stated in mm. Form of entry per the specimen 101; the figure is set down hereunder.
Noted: 19.0
